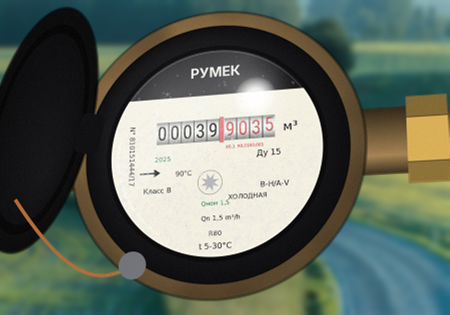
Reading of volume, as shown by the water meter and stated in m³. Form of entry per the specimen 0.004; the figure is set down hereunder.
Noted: 39.9035
